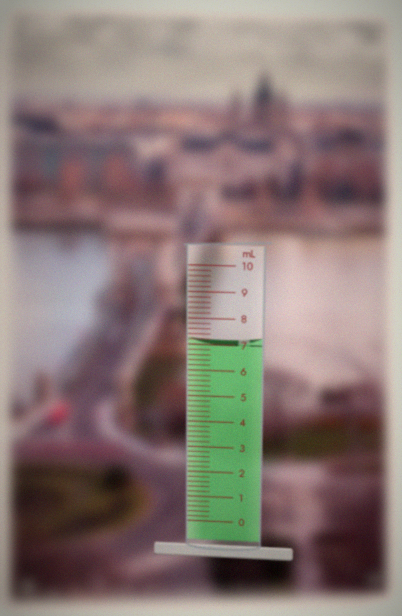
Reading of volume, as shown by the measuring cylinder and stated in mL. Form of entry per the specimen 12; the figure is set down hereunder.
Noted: 7
